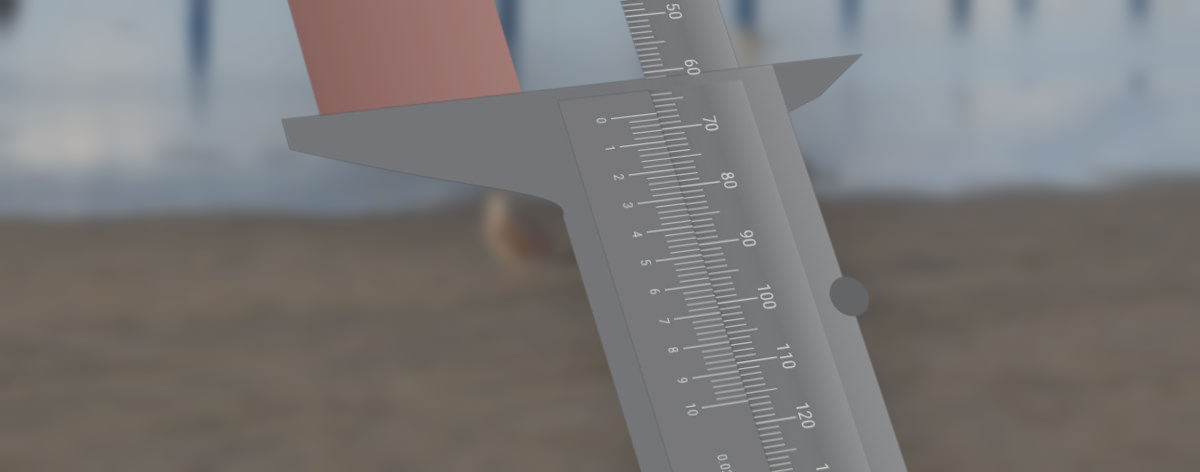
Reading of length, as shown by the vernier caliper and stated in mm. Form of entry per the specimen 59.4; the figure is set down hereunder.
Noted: 67.2
